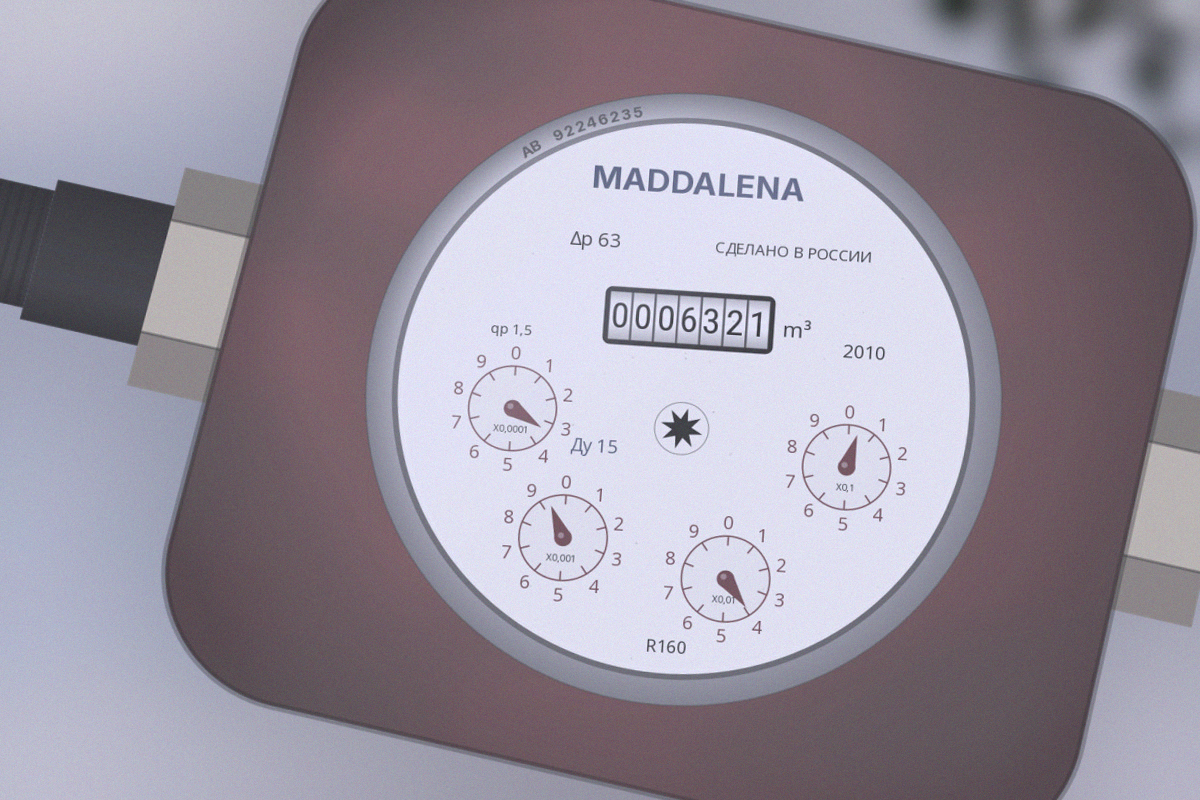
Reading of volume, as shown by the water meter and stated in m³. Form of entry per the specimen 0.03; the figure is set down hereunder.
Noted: 6321.0393
